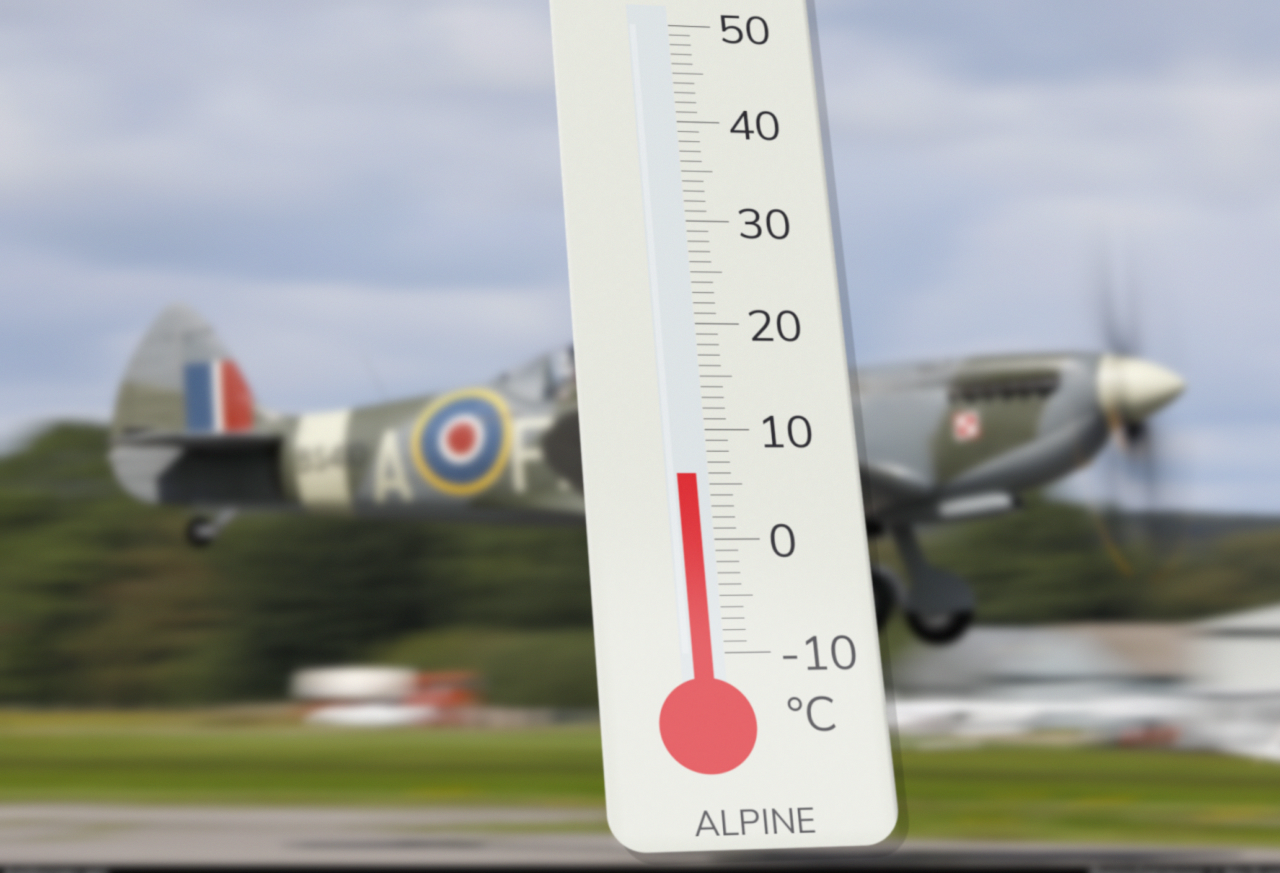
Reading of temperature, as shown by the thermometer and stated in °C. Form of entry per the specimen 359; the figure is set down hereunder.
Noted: 6
